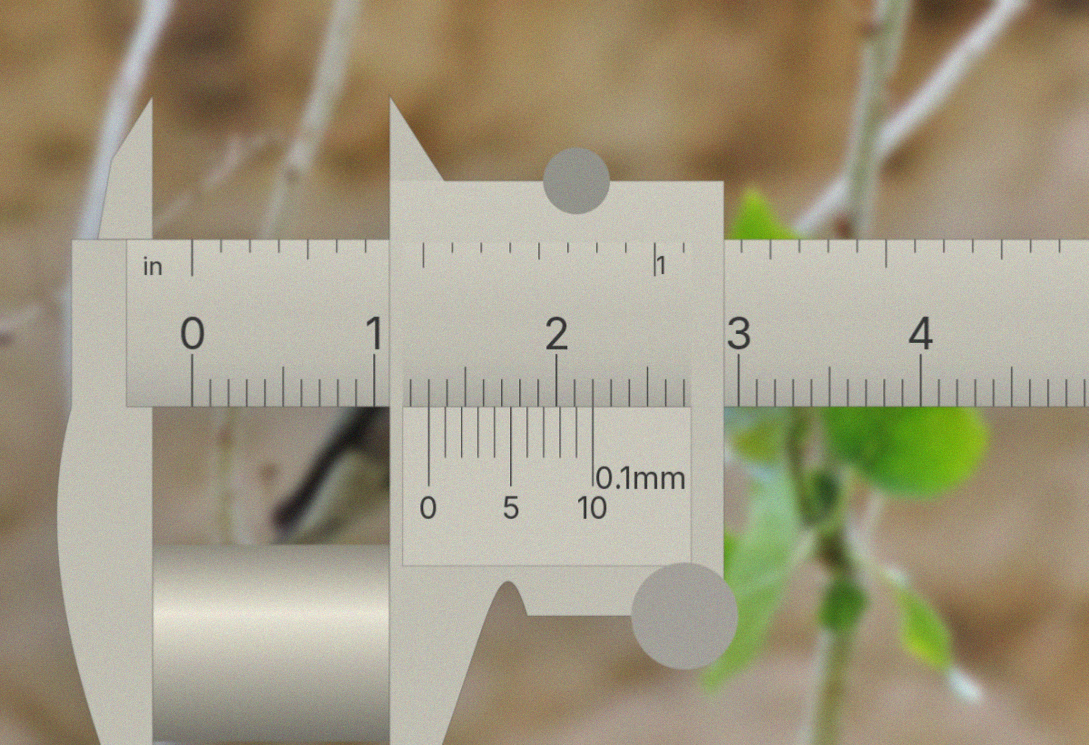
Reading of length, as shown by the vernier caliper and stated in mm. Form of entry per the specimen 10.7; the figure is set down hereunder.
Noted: 13.0
